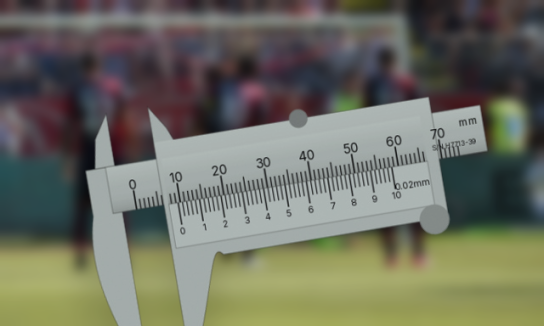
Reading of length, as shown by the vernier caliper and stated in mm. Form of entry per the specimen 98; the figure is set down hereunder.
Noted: 9.5
